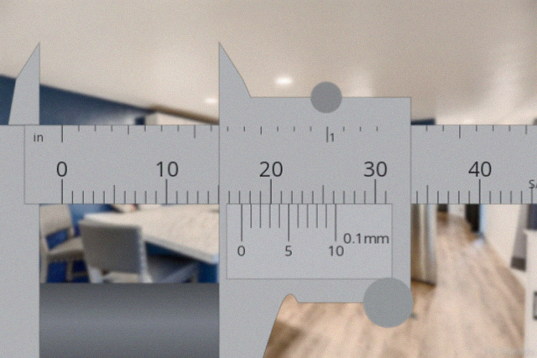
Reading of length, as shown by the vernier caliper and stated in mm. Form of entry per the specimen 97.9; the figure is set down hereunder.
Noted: 17.2
